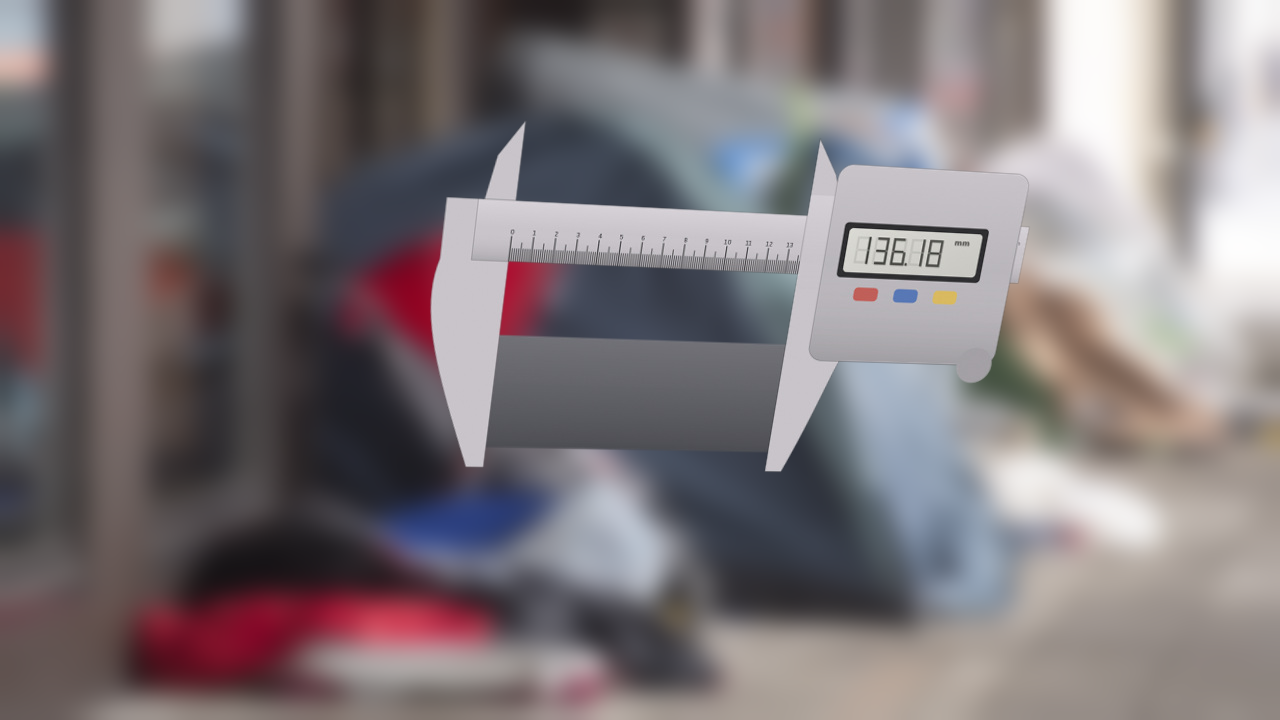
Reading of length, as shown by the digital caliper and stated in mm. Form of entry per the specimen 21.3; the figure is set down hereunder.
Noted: 136.18
